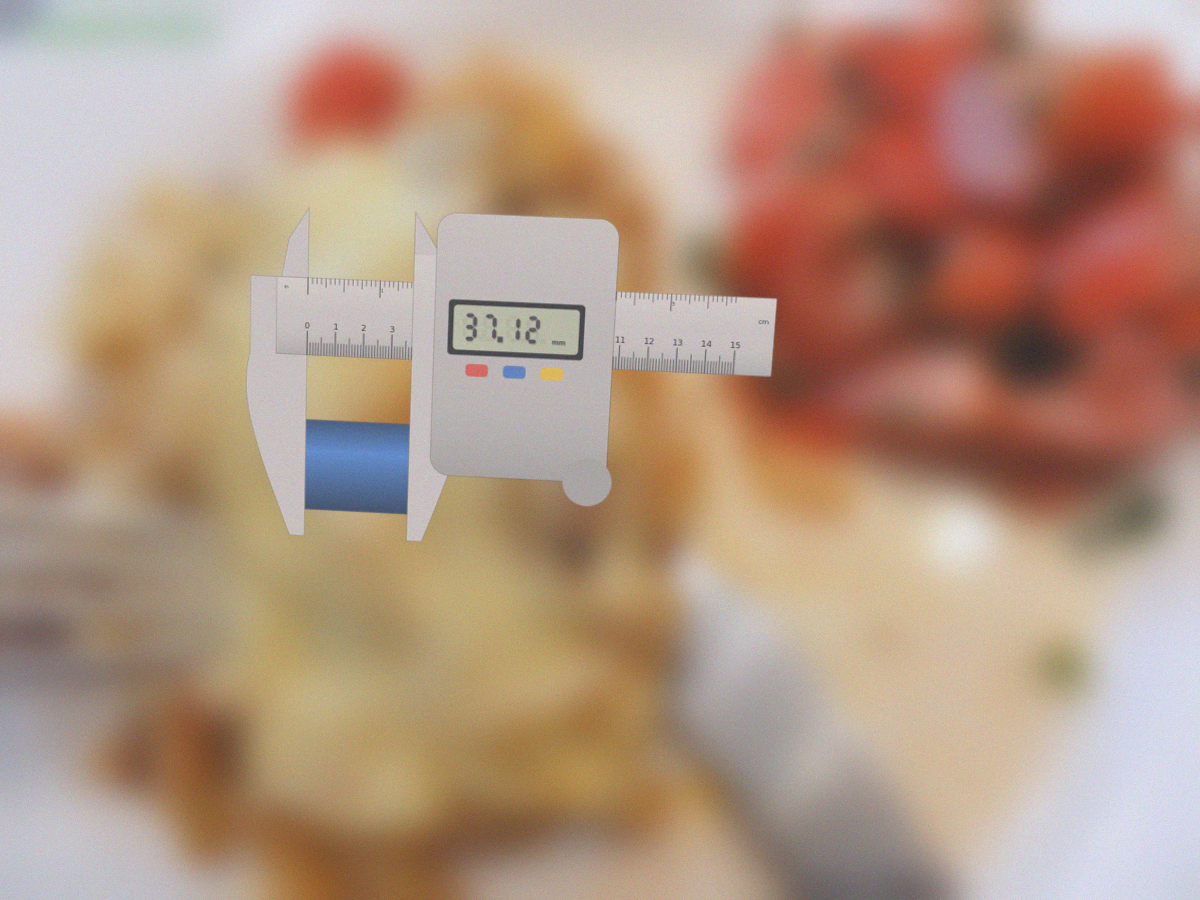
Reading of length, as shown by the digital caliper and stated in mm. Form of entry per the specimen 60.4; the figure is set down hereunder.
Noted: 37.12
